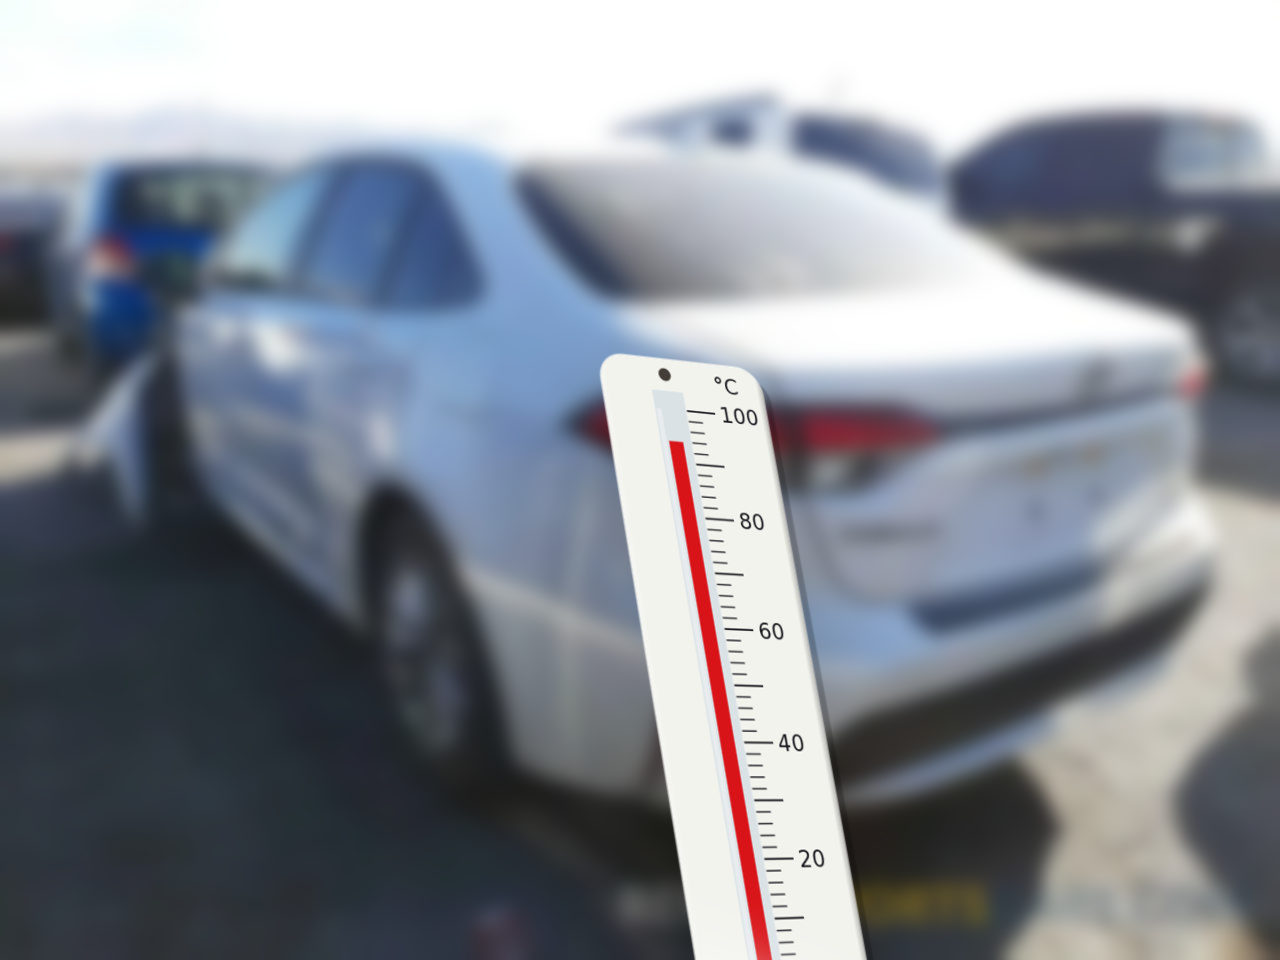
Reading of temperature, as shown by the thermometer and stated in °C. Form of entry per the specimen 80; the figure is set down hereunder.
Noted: 94
